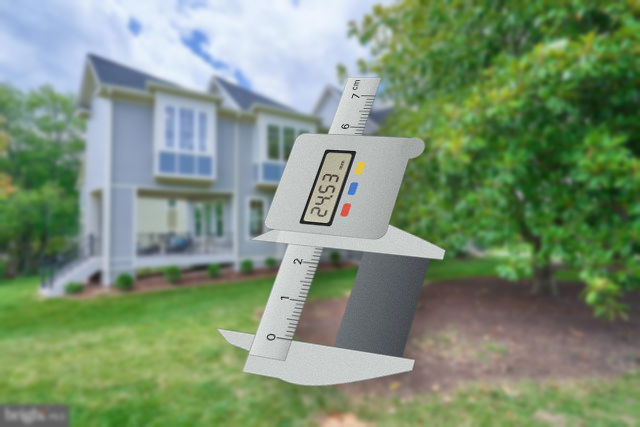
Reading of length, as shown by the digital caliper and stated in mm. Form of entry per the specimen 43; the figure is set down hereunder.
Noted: 24.53
